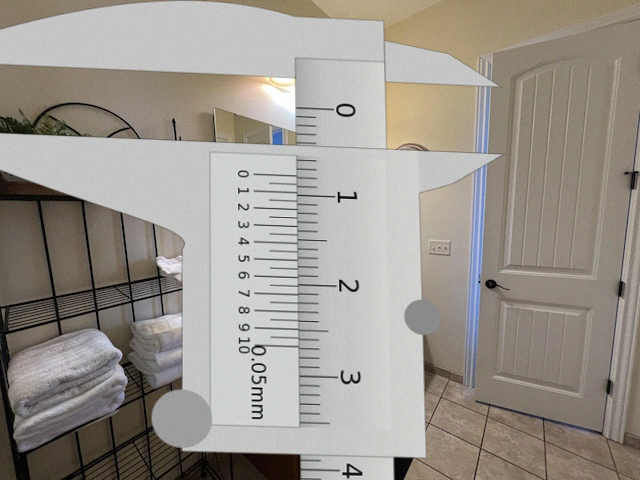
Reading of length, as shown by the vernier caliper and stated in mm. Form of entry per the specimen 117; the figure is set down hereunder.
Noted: 7.8
